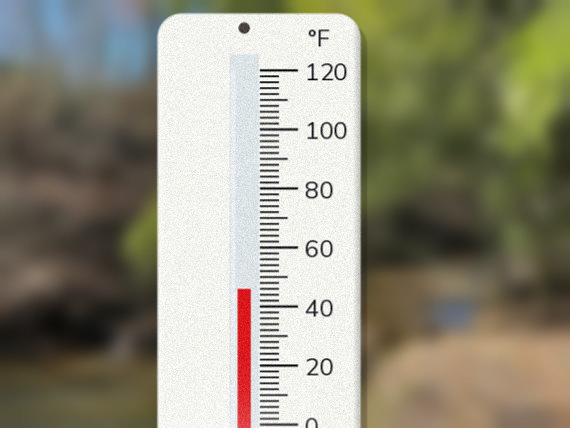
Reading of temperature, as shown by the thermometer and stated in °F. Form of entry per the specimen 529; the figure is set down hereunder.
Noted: 46
